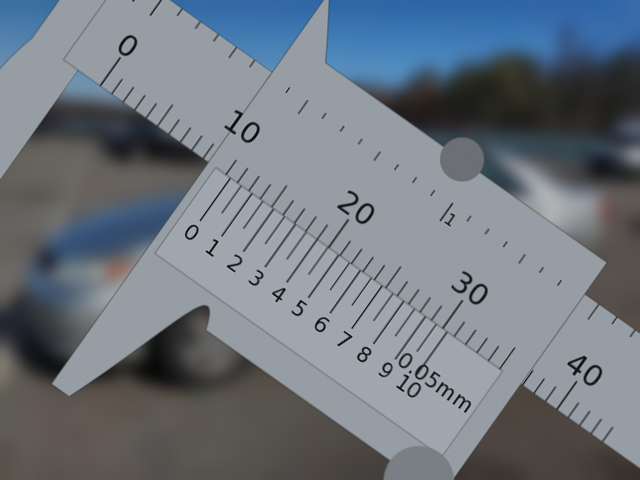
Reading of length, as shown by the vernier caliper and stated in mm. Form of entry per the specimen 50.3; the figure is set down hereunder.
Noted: 11.4
